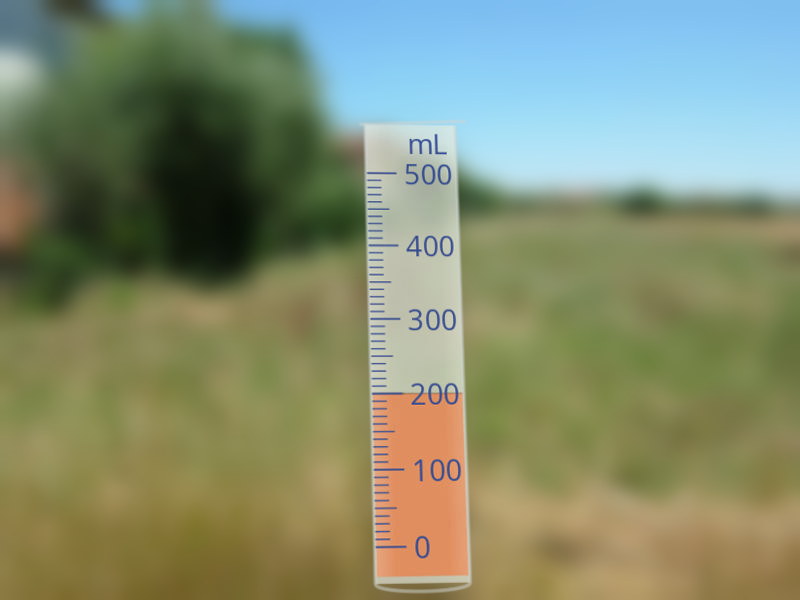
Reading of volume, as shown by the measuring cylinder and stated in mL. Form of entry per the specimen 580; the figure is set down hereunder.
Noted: 200
